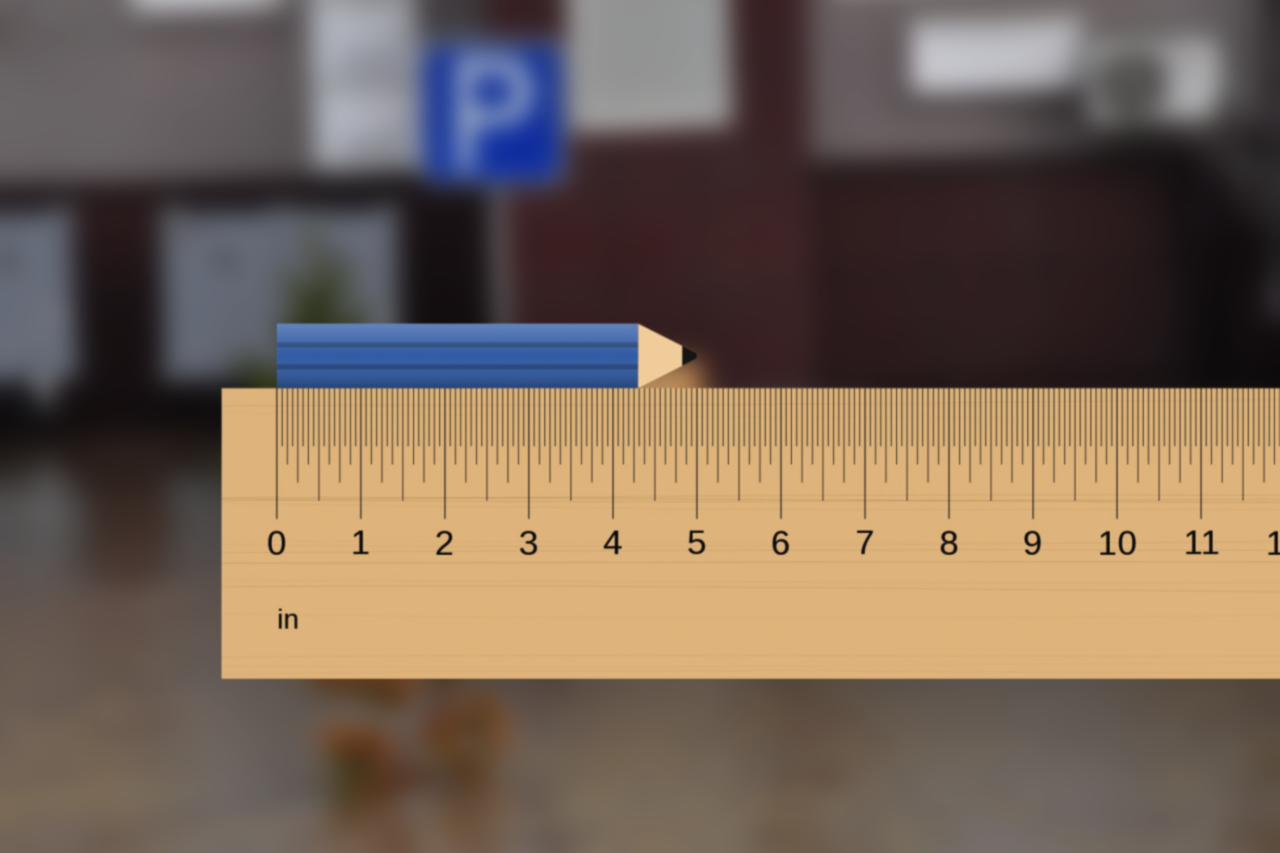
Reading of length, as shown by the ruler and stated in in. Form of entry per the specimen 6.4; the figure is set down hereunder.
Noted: 5
